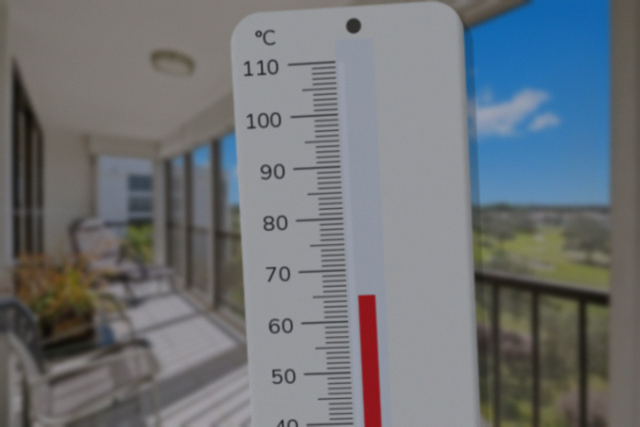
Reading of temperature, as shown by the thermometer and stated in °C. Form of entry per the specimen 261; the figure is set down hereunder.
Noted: 65
